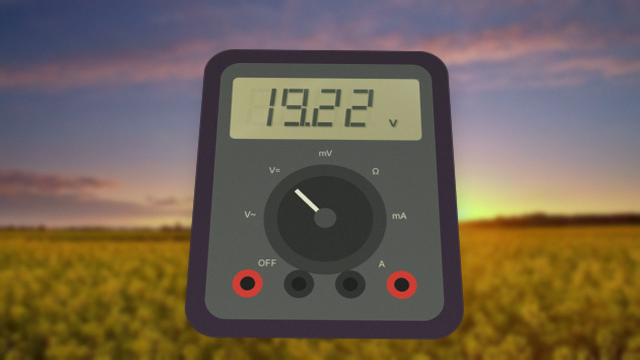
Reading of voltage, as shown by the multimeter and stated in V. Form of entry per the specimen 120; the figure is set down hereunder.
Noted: 19.22
